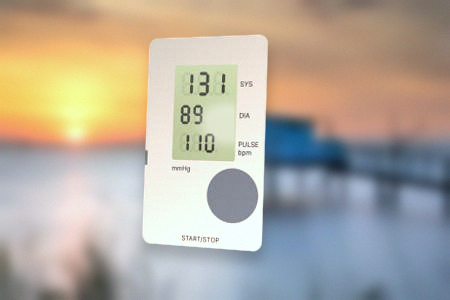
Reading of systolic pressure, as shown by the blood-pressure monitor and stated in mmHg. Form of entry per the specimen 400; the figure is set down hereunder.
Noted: 131
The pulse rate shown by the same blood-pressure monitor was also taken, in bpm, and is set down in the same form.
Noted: 110
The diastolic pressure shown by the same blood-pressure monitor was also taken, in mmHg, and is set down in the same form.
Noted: 89
